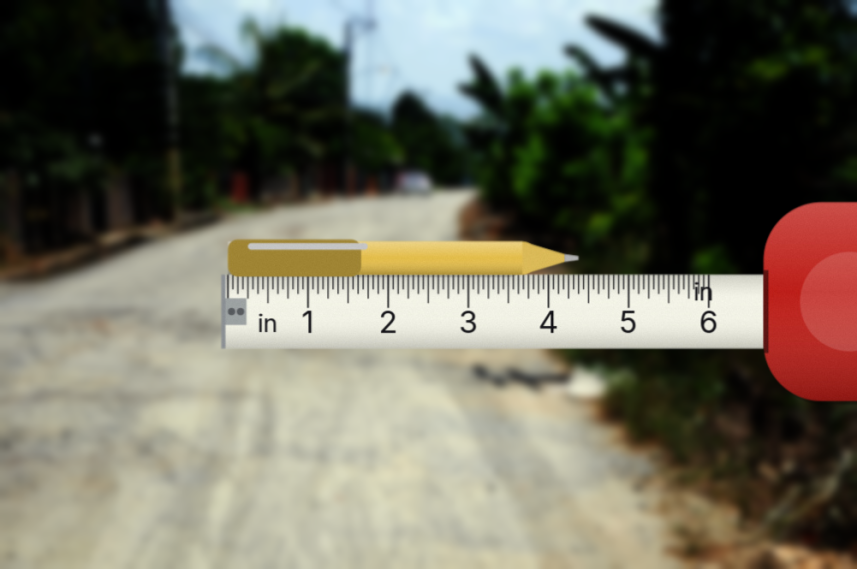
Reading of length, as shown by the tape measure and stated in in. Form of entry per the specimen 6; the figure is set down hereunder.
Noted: 4.375
